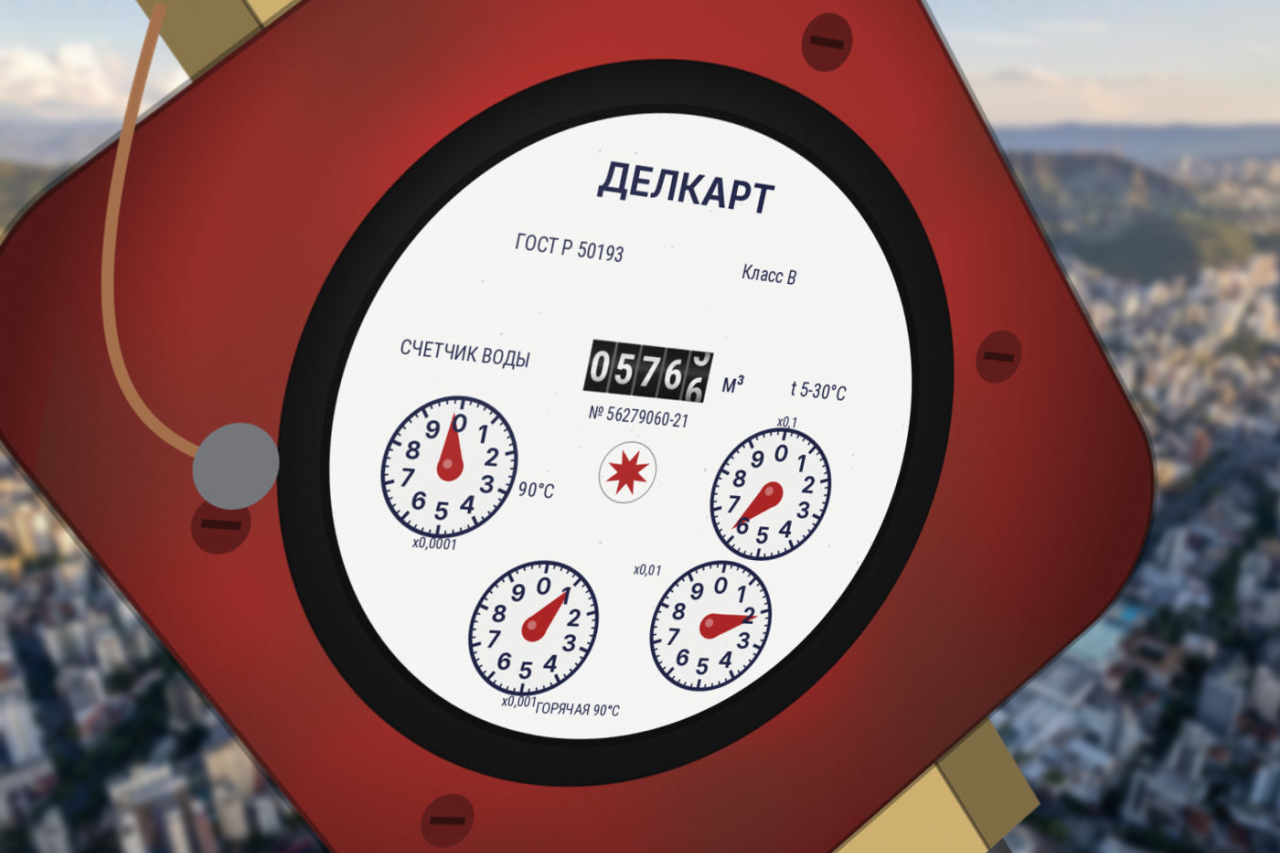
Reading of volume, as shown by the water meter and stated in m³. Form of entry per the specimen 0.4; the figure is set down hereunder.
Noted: 5765.6209
